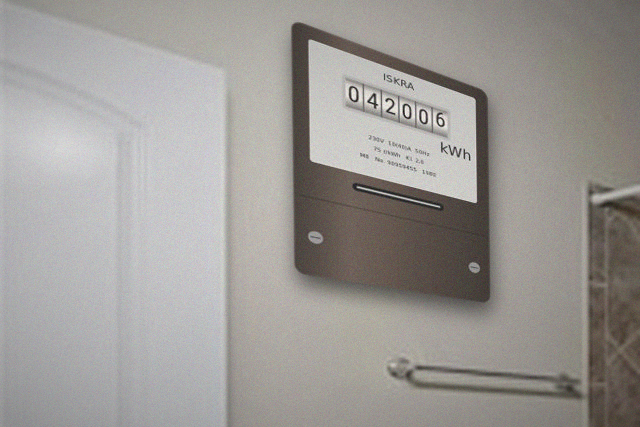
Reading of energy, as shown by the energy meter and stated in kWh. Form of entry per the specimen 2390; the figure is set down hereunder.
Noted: 42006
